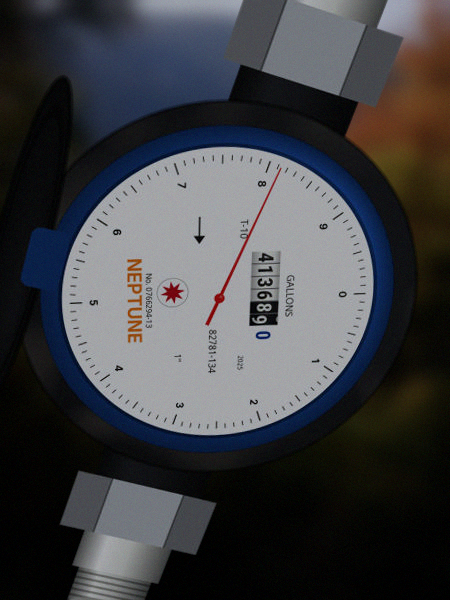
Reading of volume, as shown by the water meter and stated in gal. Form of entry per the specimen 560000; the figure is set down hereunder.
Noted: 4136888.1
